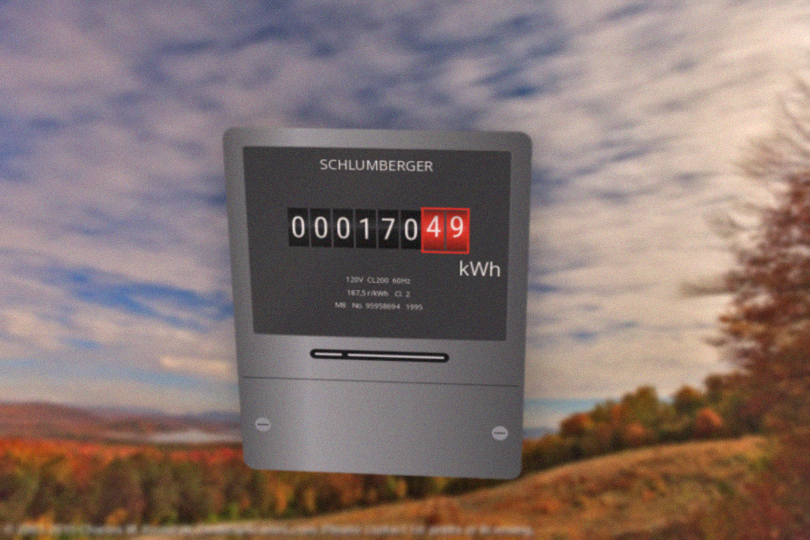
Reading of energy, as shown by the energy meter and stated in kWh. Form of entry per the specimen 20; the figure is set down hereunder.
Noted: 170.49
